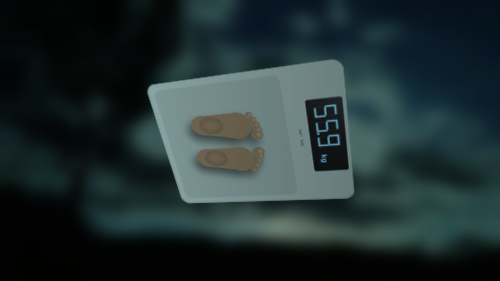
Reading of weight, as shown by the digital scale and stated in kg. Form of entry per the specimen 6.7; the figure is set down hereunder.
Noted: 55.9
